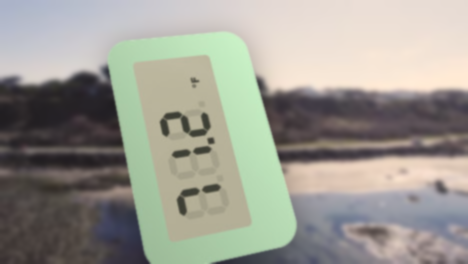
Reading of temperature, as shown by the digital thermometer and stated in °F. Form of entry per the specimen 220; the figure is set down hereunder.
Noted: 71.2
